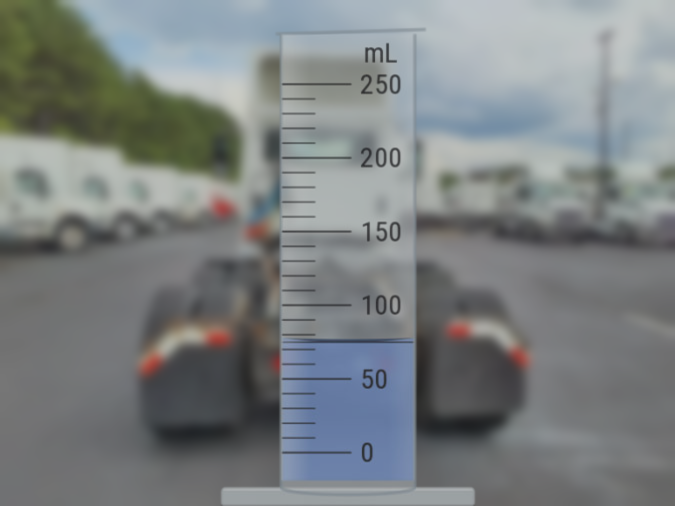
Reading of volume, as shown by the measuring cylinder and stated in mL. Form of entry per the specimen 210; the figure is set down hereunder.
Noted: 75
